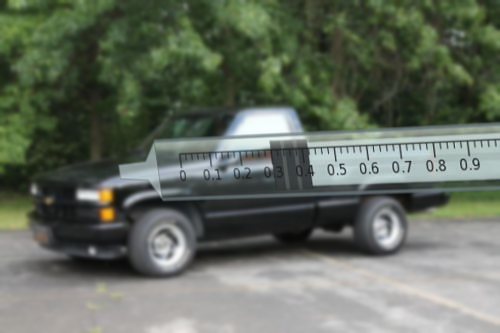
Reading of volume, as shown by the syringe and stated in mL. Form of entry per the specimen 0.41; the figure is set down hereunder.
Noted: 0.3
